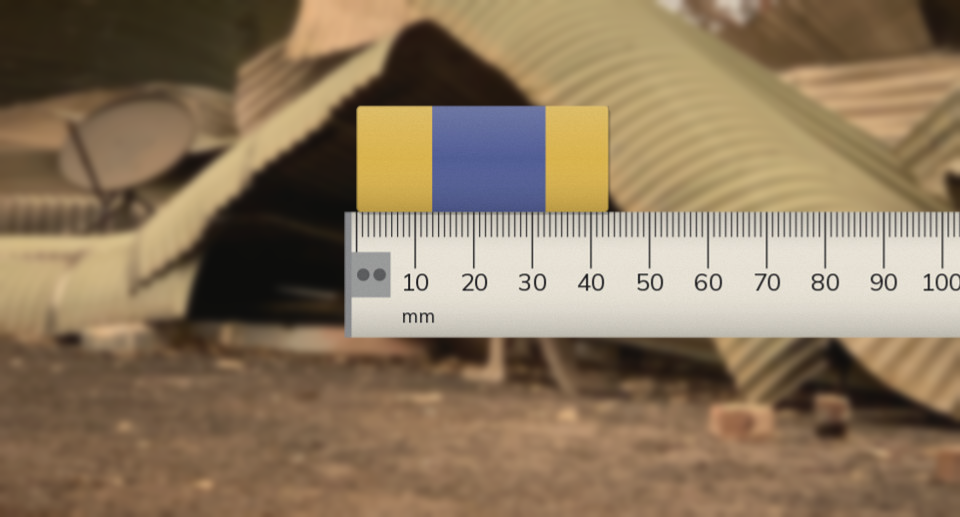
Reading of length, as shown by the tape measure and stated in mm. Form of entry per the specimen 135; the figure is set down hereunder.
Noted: 43
